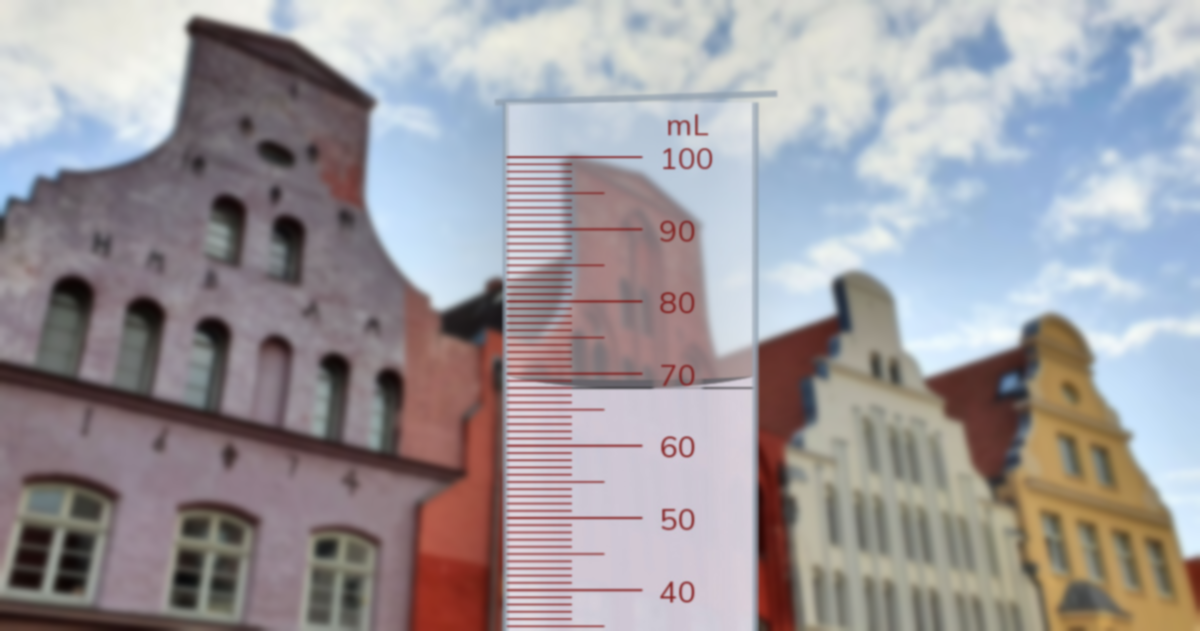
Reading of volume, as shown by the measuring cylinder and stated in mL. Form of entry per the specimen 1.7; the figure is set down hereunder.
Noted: 68
